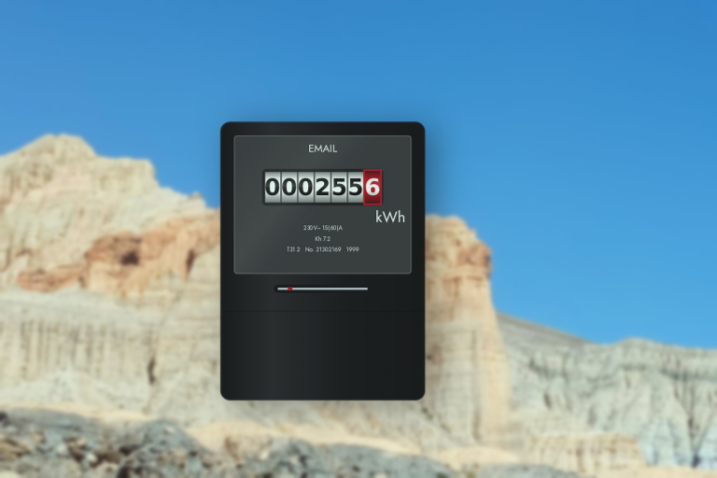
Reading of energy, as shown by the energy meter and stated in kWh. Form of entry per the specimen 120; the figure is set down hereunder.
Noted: 255.6
